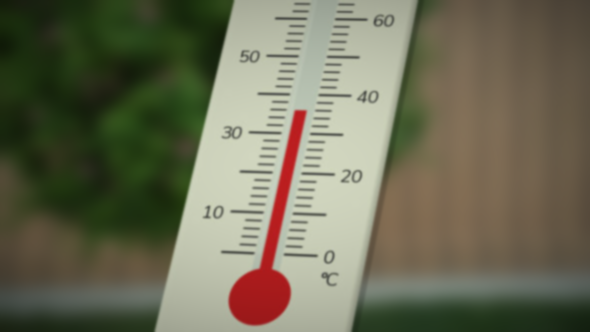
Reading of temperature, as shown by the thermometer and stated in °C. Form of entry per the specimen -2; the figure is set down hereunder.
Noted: 36
